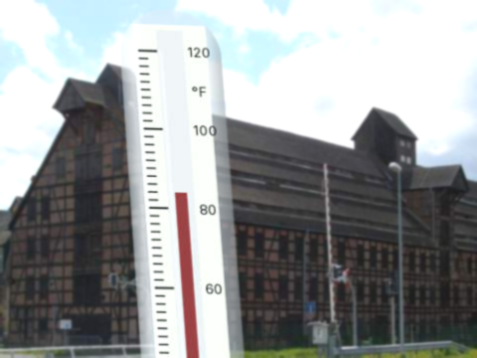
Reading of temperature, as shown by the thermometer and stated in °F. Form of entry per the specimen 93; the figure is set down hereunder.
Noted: 84
